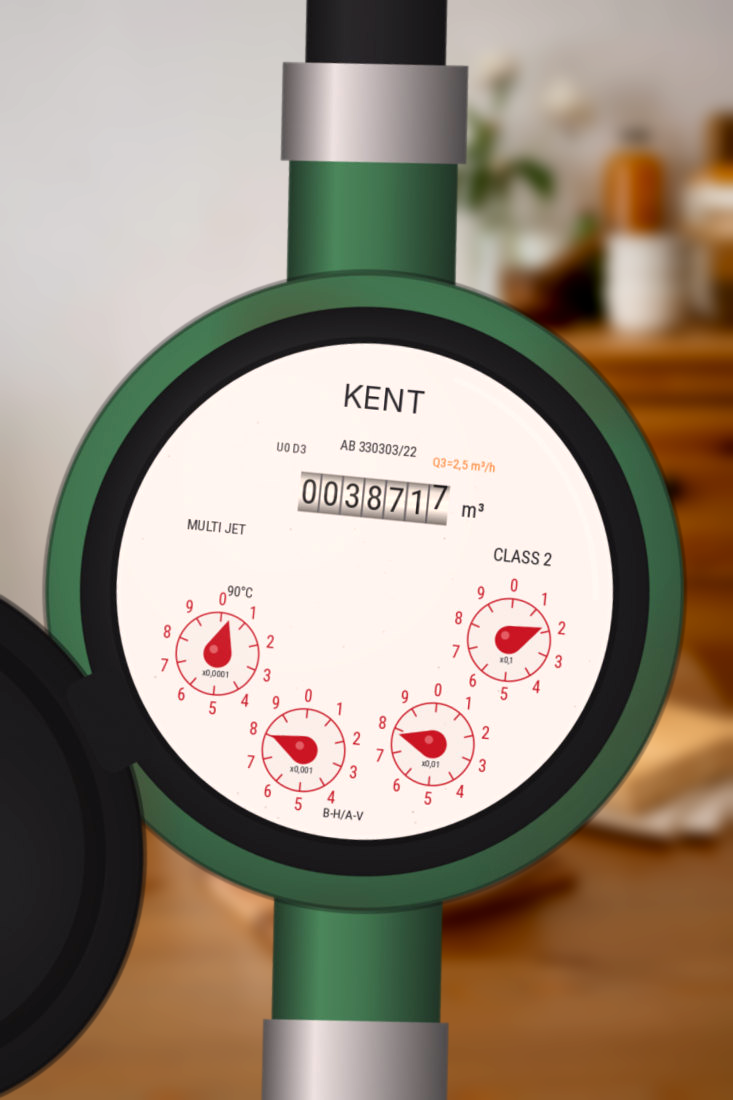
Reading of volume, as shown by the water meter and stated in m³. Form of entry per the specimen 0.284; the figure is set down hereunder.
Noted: 38717.1780
